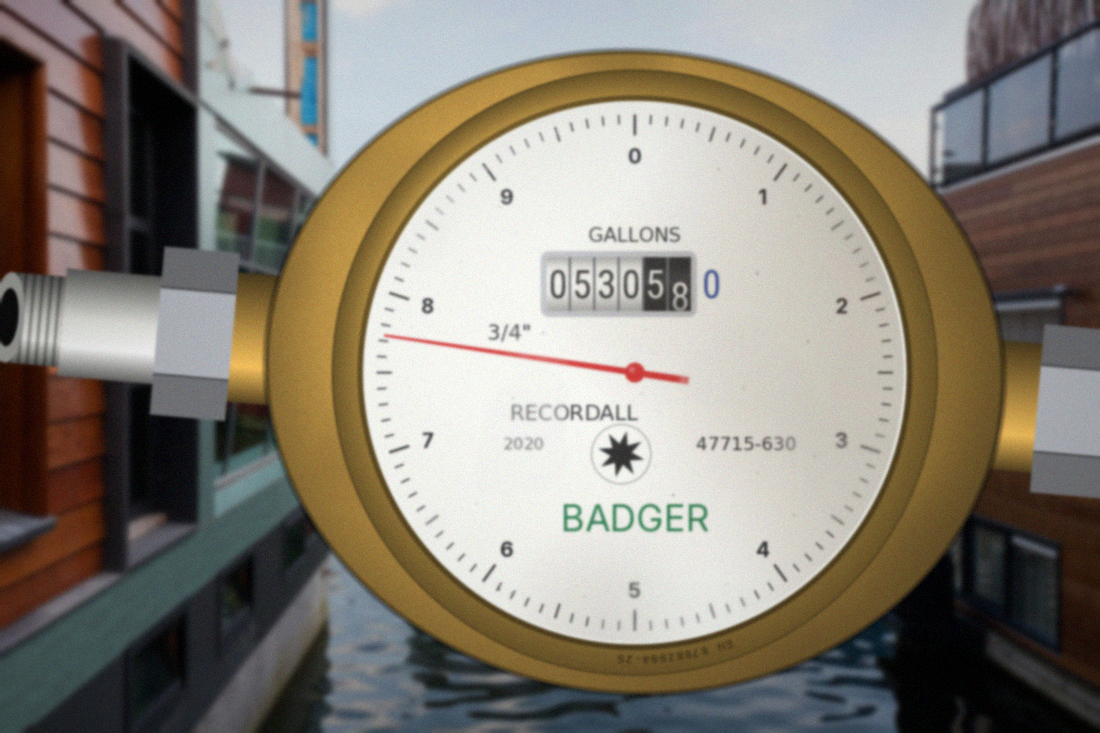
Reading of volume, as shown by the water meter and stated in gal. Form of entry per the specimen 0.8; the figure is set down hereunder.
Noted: 530577.7
